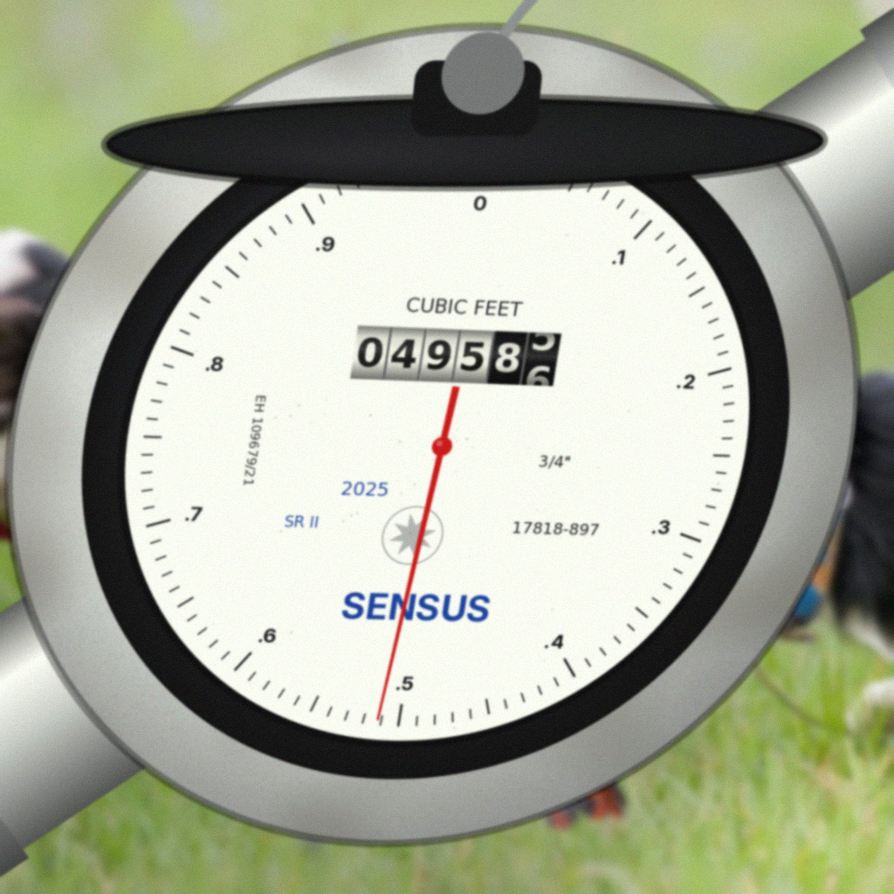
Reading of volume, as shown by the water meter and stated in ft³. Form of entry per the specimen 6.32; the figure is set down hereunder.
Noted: 49585.51
